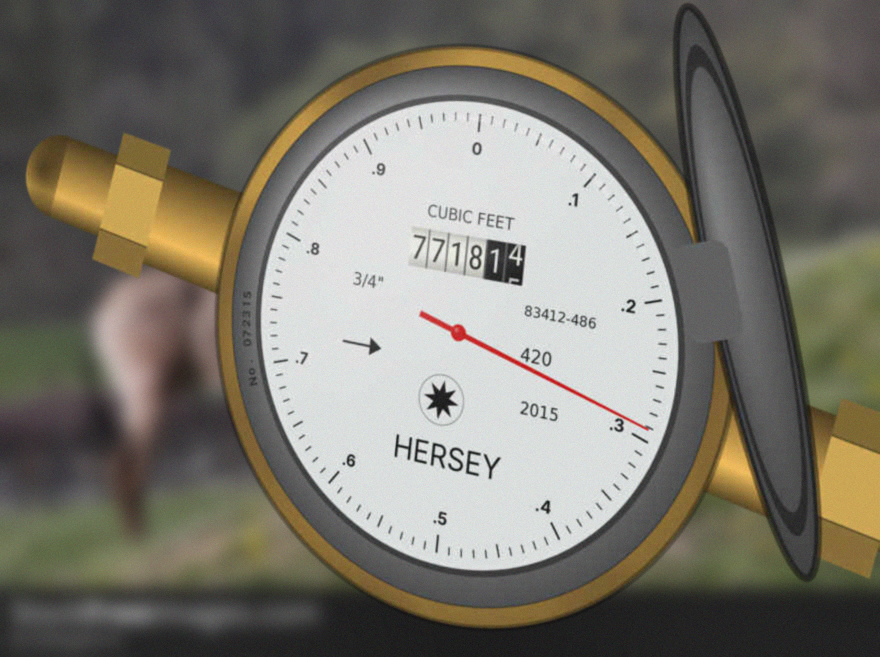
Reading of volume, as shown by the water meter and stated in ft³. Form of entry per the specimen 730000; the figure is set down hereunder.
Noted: 771814.29
